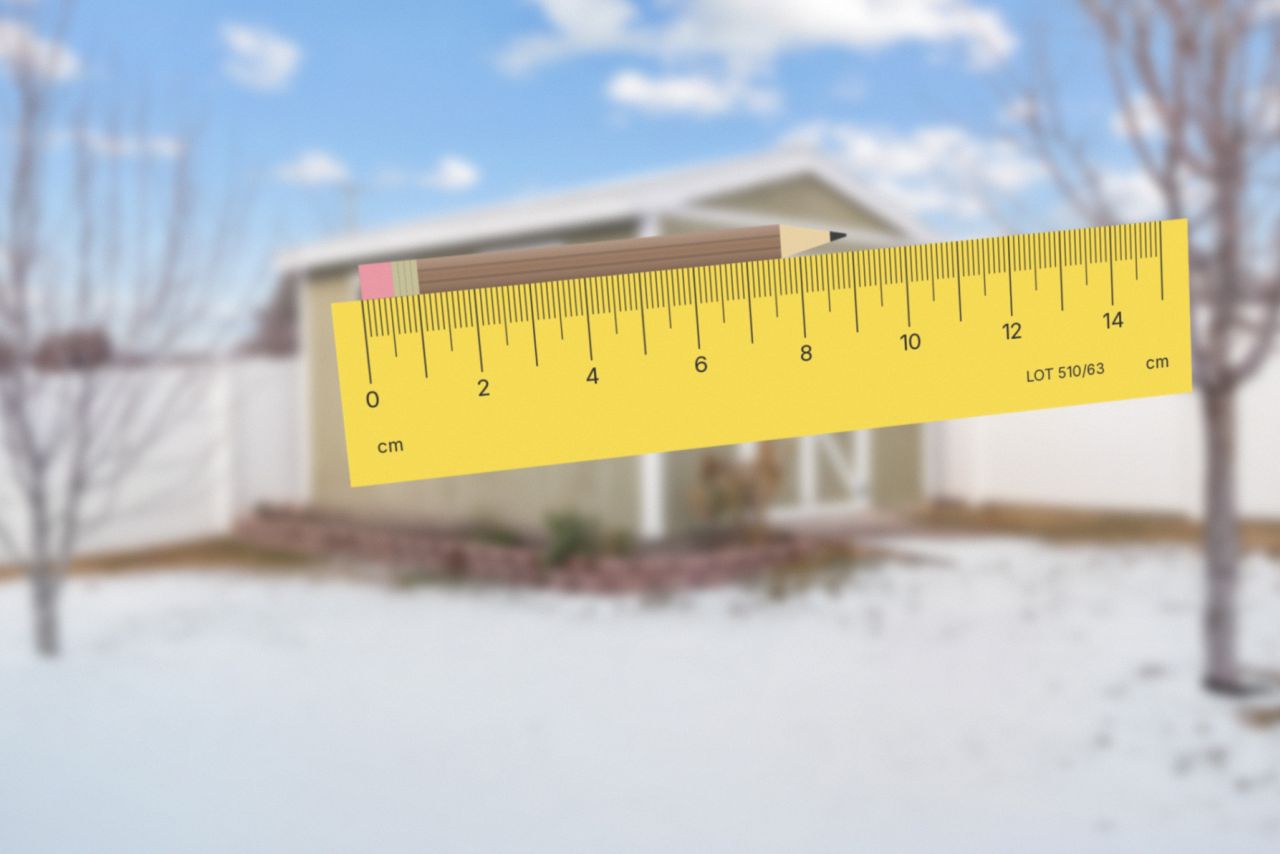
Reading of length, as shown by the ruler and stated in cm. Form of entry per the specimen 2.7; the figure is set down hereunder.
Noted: 8.9
